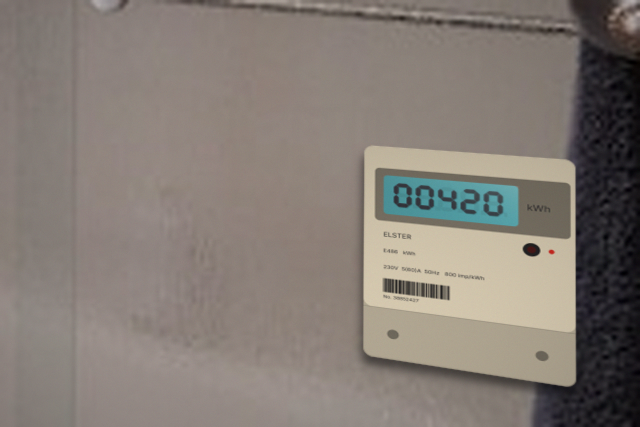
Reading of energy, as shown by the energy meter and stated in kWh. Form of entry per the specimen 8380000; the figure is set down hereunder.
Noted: 420
